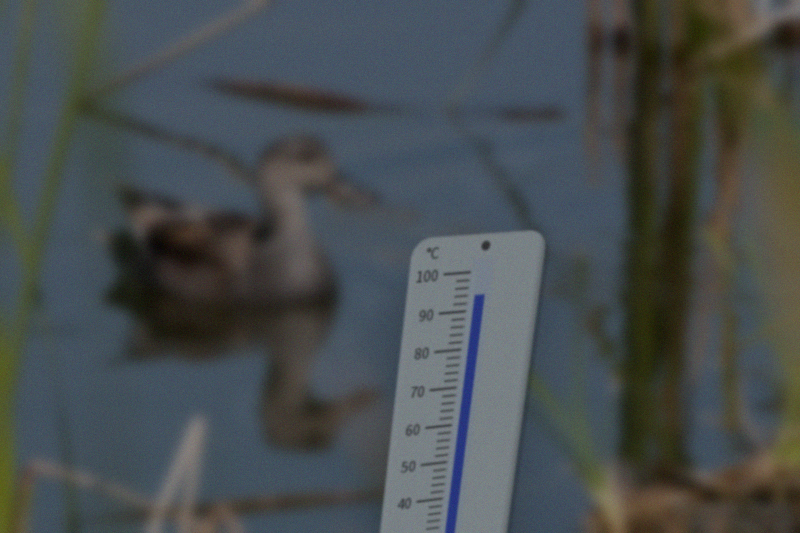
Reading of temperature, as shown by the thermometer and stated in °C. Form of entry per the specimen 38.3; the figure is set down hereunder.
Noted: 94
